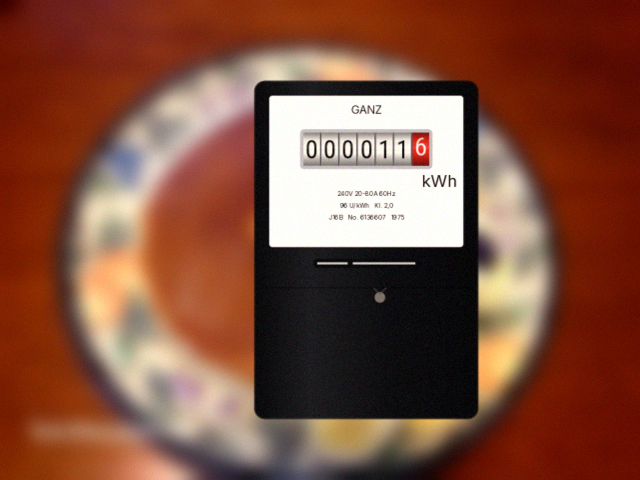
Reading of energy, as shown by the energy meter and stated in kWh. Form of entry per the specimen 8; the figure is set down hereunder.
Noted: 11.6
